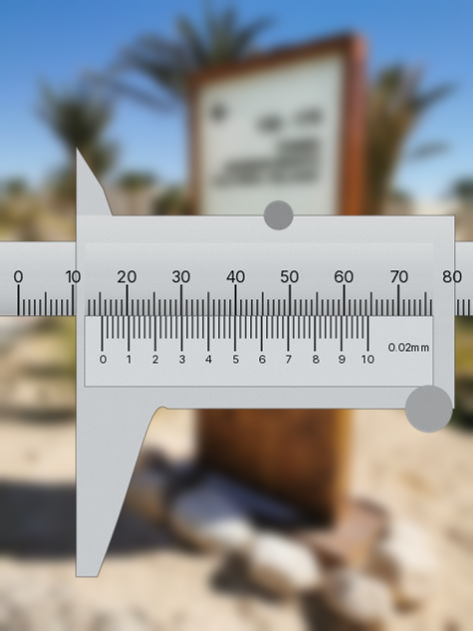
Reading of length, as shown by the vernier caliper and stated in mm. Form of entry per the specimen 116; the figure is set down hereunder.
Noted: 15.4
